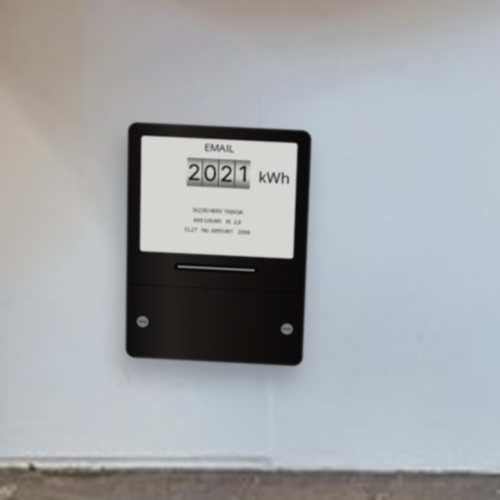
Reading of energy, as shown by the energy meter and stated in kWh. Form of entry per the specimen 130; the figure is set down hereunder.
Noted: 2021
